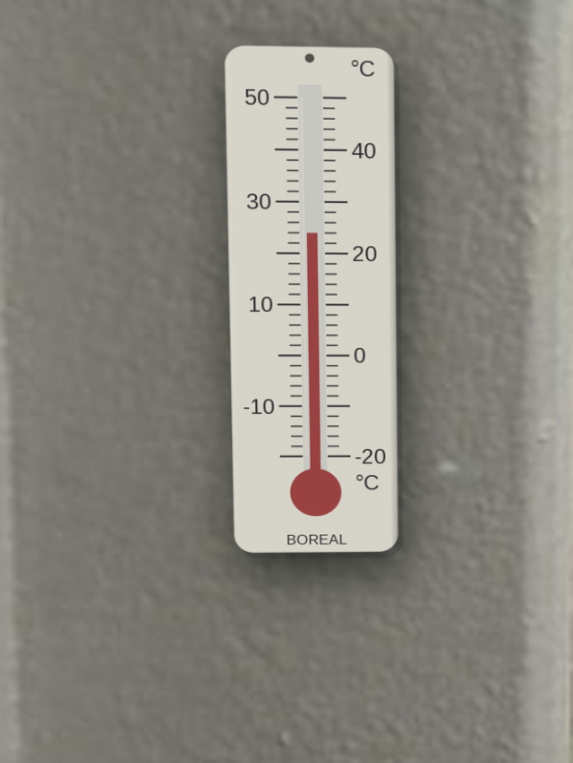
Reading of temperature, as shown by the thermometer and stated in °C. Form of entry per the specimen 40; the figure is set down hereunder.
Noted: 24
